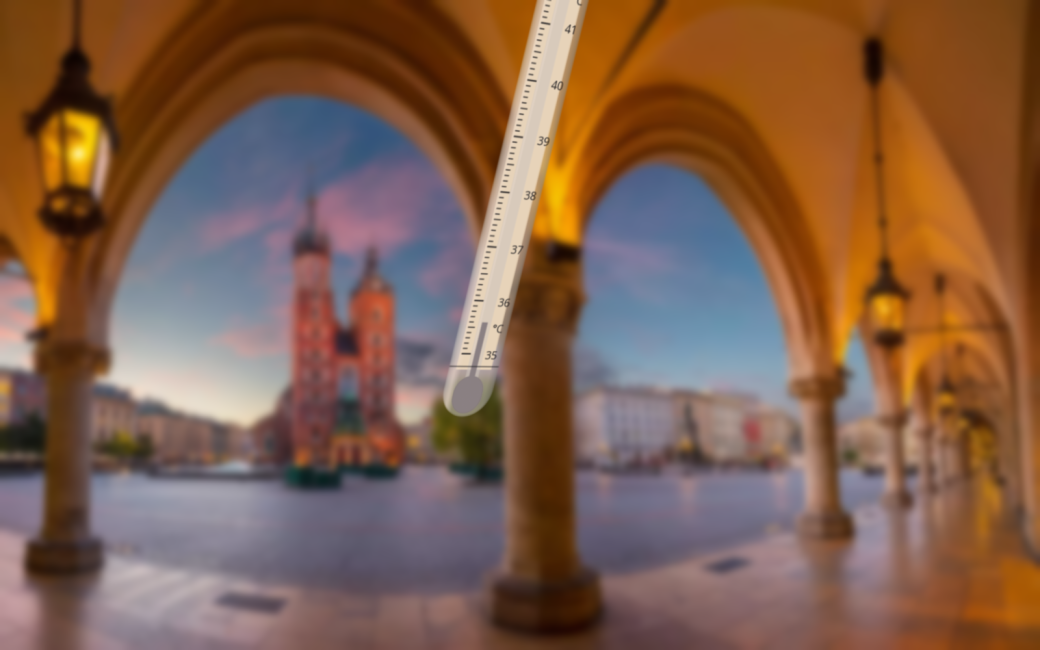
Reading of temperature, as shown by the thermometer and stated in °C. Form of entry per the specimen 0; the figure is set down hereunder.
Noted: 35.6
